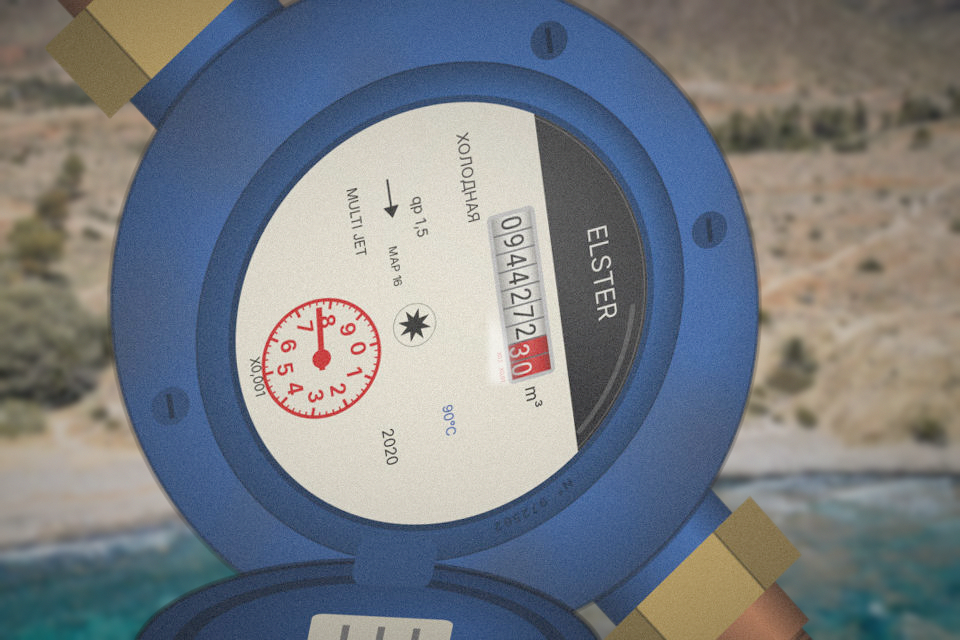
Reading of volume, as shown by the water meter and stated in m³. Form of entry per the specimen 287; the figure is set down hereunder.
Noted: 944272.297
